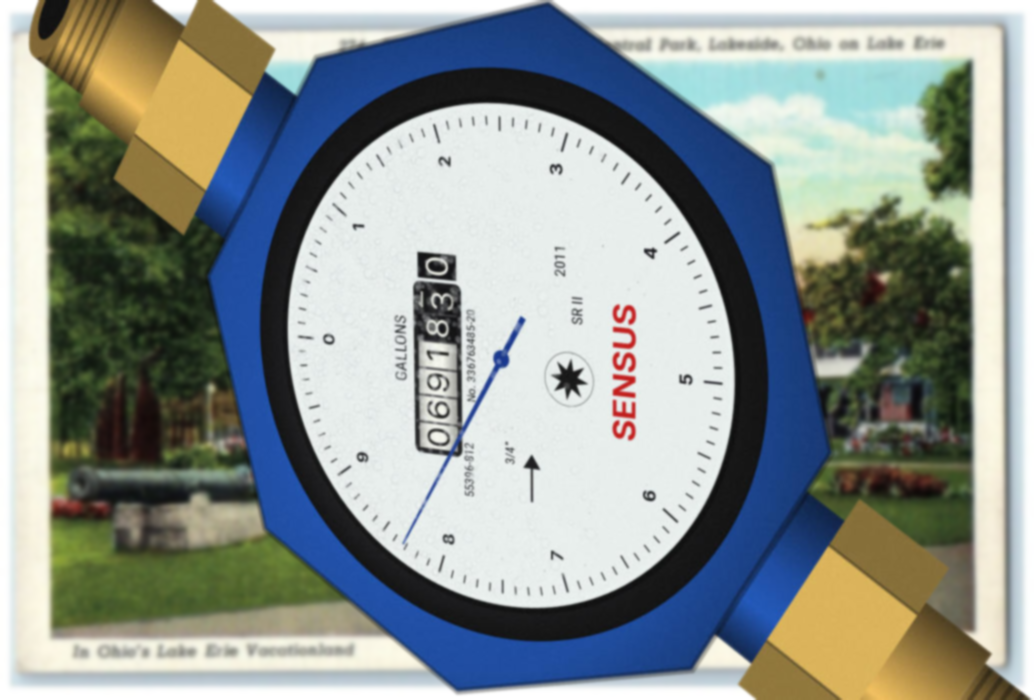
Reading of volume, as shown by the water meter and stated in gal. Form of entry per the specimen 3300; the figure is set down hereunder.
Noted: 691828.3
